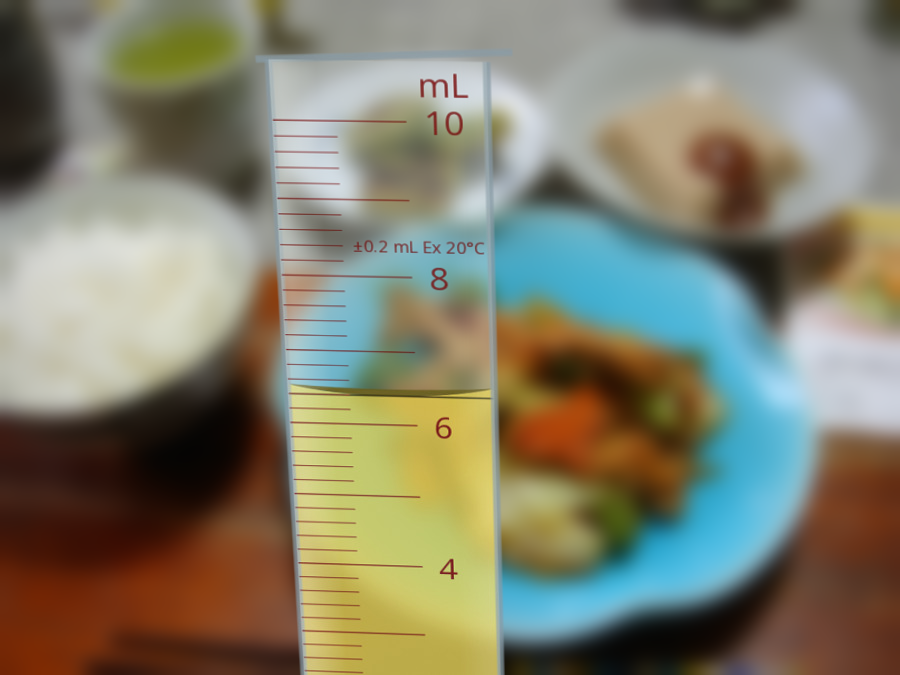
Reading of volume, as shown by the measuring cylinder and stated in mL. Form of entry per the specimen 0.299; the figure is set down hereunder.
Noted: 6.4
